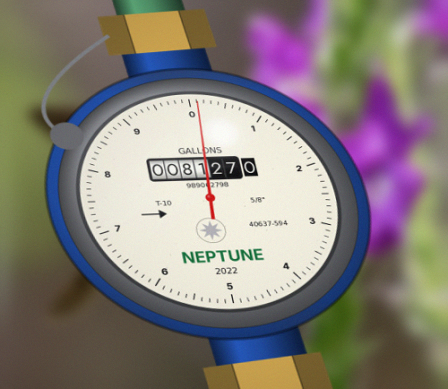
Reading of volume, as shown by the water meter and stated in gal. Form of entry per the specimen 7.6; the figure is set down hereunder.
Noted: 81270.1
